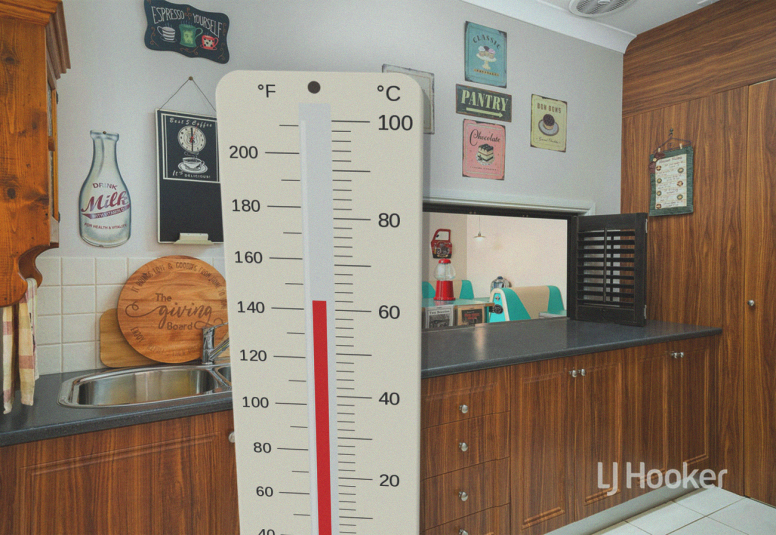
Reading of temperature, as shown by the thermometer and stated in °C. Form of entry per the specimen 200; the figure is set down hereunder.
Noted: 62
